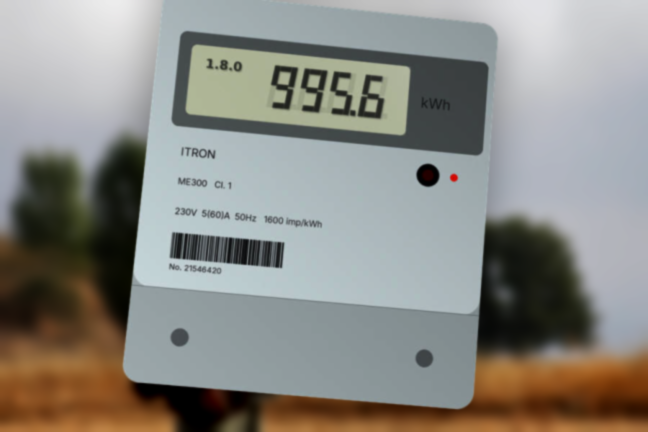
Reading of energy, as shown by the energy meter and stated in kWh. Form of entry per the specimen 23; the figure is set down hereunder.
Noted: 995.6
